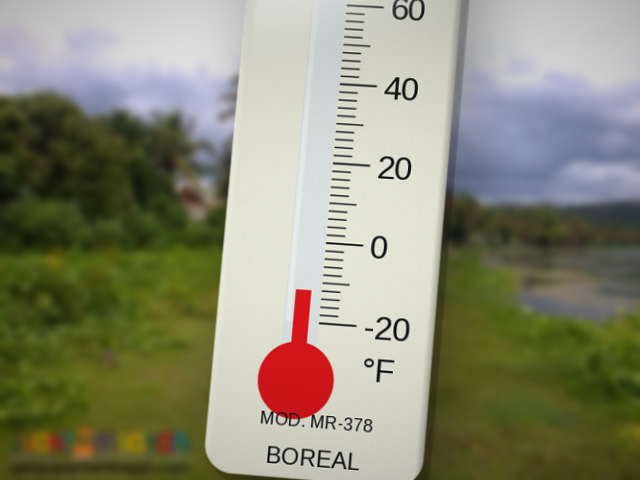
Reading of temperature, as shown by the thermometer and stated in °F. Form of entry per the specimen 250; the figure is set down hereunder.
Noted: -12
